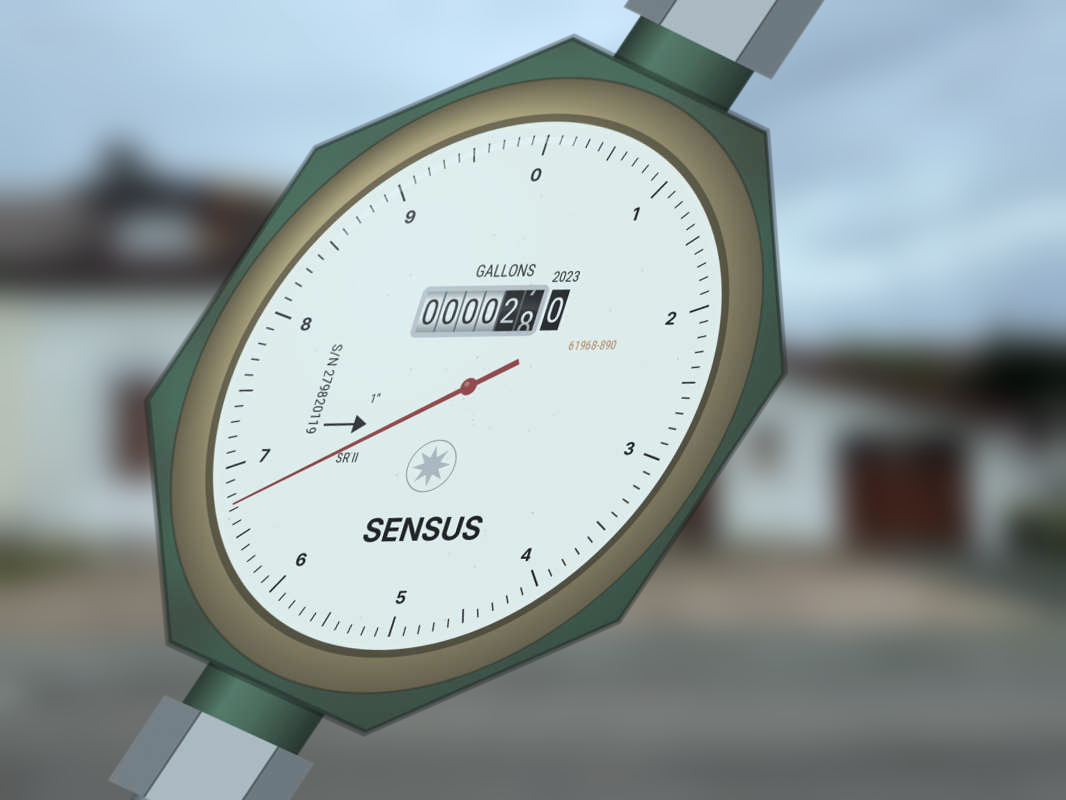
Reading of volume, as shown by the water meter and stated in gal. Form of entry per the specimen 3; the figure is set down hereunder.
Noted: 276.7
